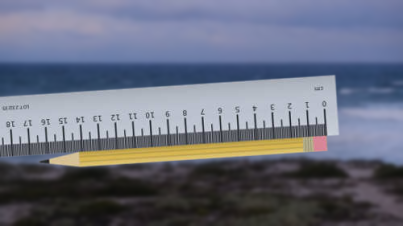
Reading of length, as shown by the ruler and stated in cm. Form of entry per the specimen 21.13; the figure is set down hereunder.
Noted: 16.5
